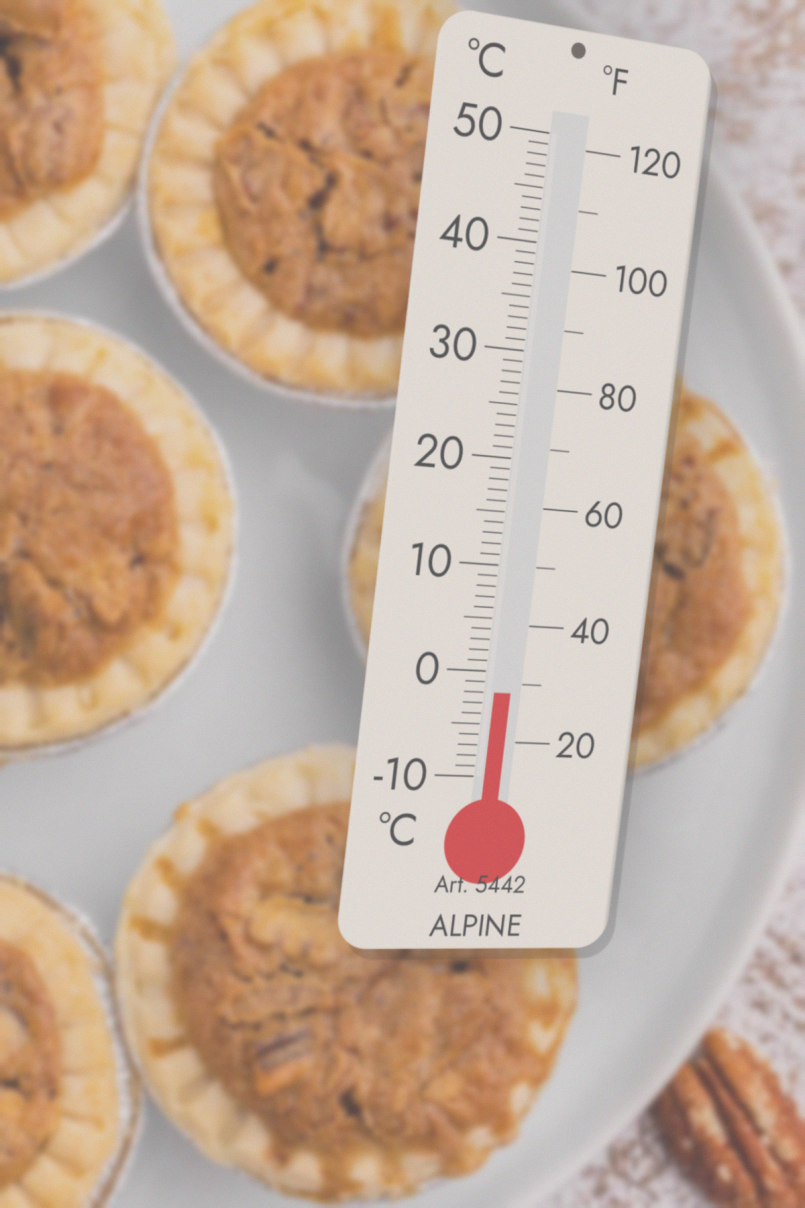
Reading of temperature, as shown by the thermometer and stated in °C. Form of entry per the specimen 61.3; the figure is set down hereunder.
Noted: -2
